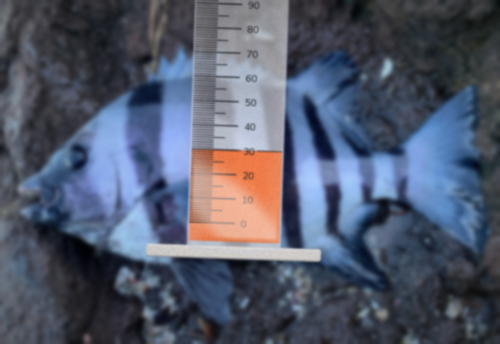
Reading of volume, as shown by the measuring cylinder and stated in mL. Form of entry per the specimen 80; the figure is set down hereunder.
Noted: 30
